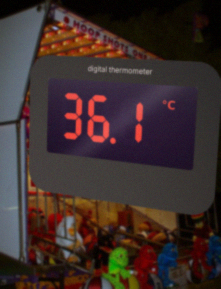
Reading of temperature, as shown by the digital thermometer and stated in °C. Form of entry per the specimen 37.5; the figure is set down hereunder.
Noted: 36.1
